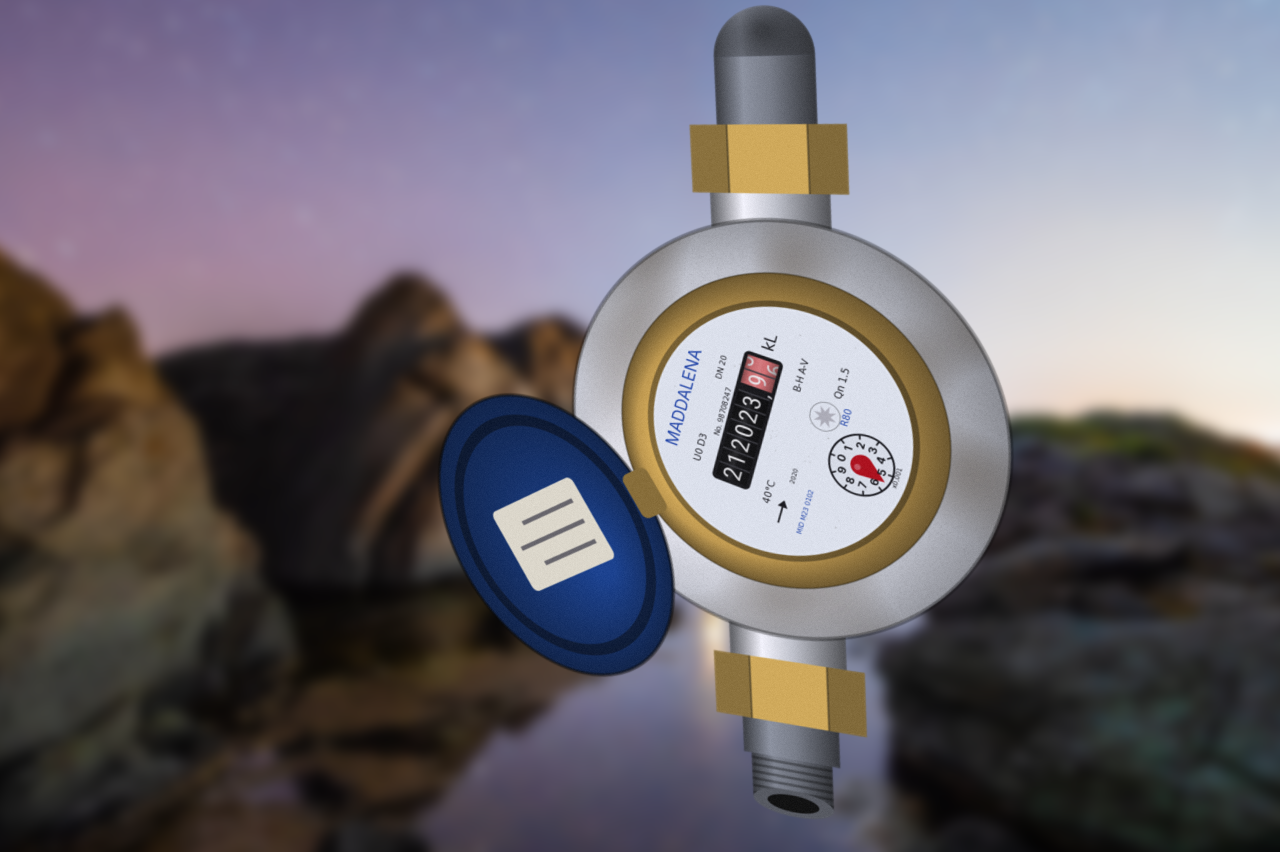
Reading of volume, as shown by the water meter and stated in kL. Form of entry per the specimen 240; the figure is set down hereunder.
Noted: 212023.955
